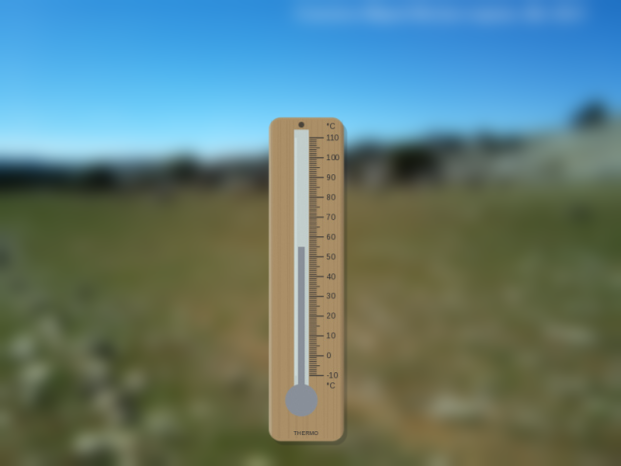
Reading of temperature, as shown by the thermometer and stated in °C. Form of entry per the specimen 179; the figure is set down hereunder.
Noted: 55
